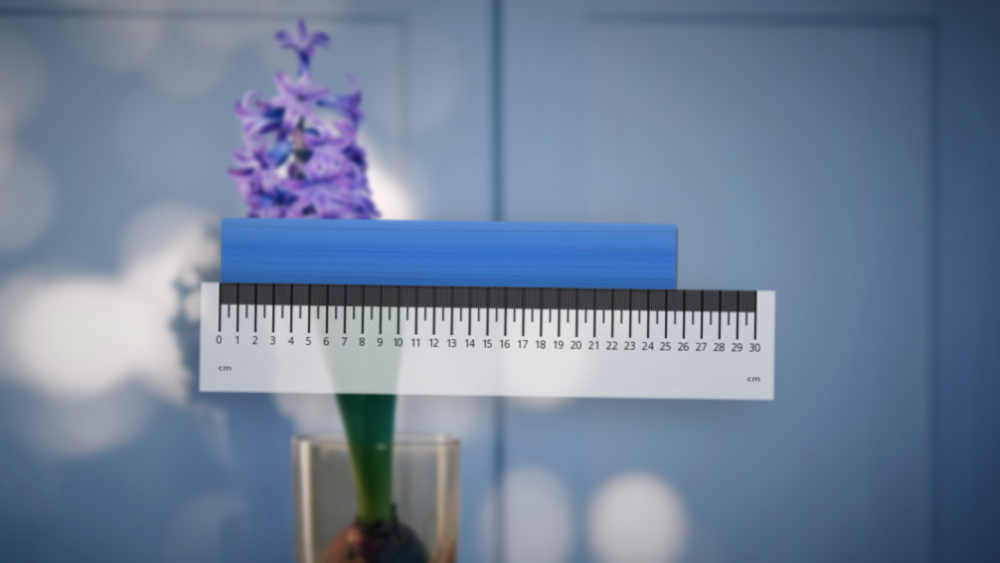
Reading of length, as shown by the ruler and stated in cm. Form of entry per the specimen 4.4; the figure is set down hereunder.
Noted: 25.5
